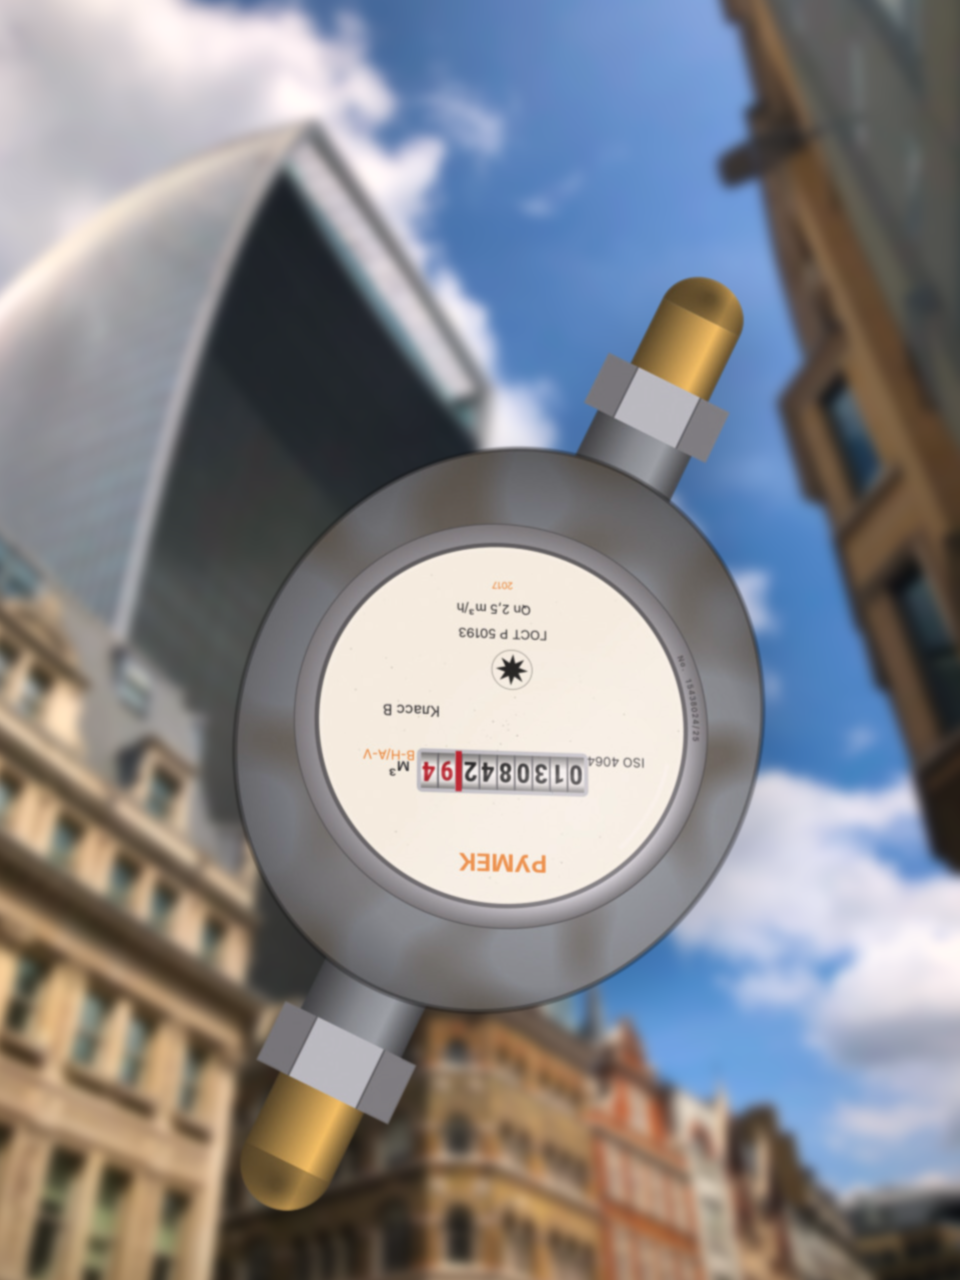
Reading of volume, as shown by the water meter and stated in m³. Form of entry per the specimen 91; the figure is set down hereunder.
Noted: 130842.94
